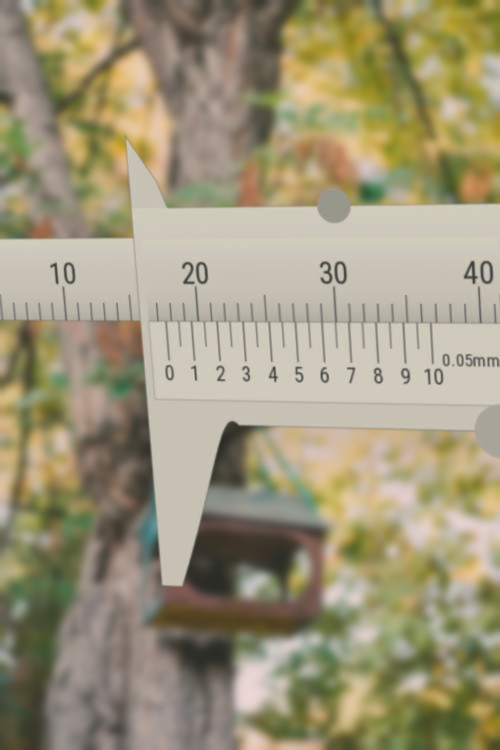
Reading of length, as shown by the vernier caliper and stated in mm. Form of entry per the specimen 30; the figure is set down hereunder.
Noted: 17.6
